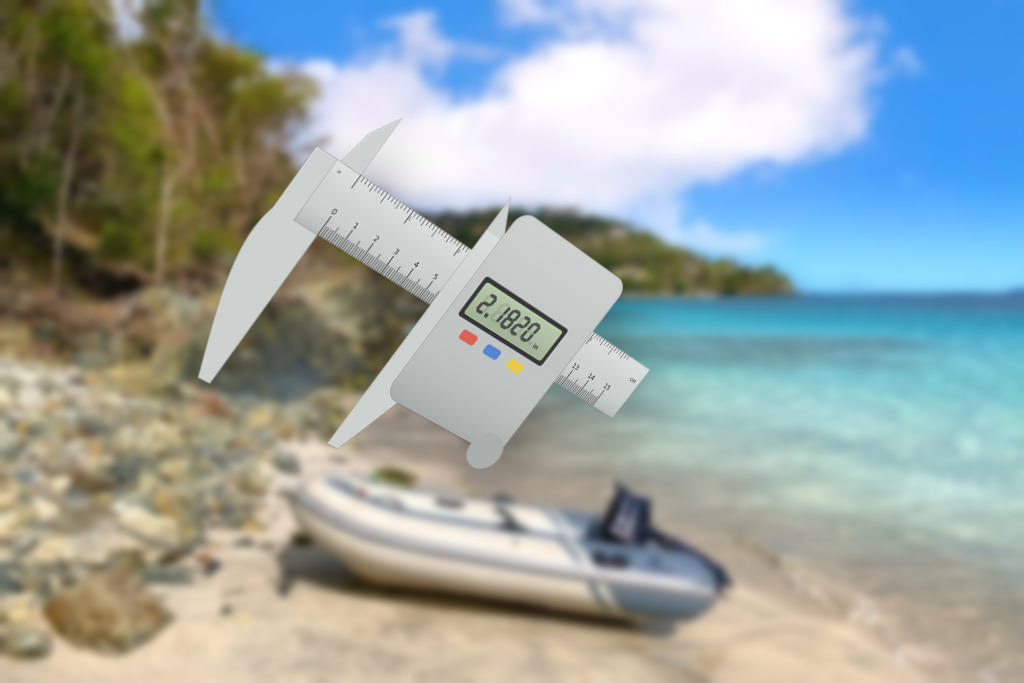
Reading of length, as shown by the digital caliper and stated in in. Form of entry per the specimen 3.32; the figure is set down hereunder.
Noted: 2.1820
